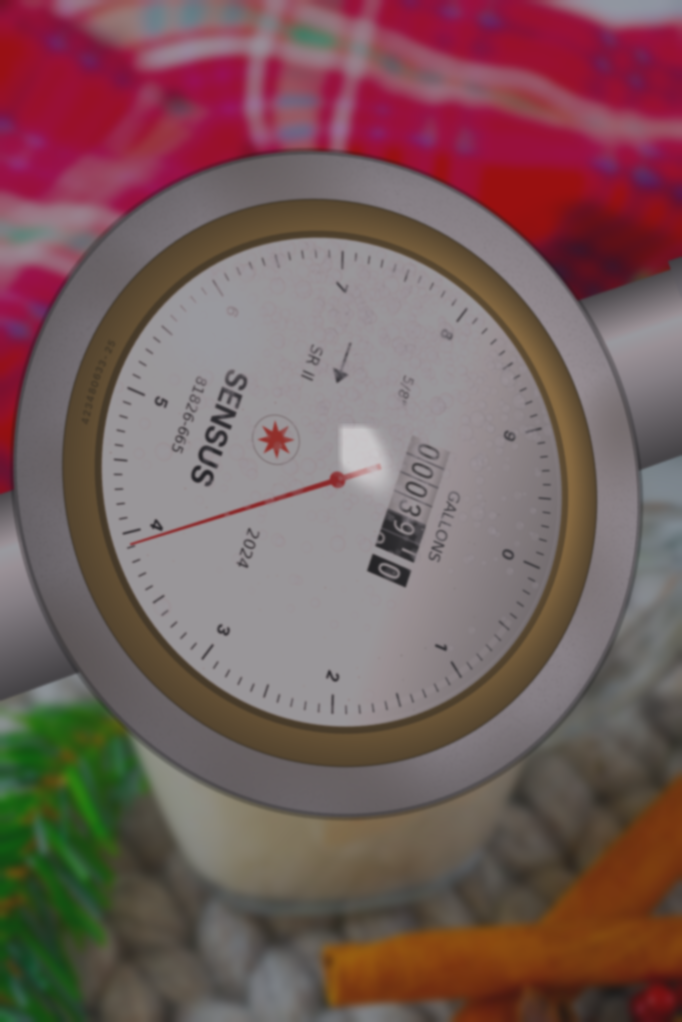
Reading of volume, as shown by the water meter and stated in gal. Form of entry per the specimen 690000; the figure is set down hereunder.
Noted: 3913.9
